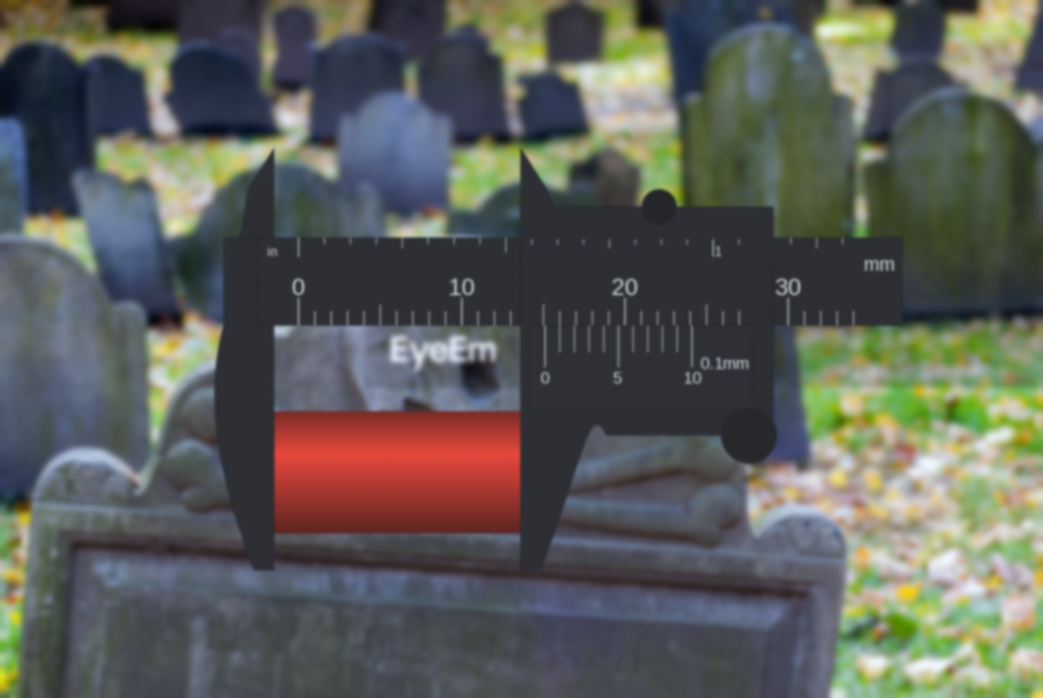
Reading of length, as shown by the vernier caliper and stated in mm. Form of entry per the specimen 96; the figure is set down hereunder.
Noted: 15.1
